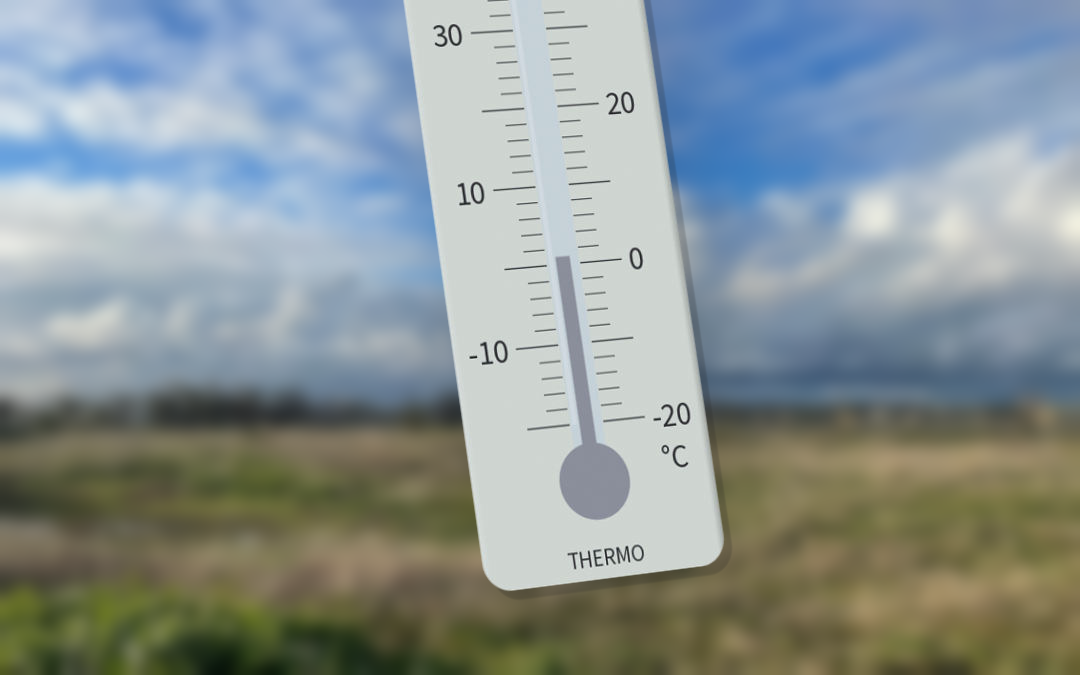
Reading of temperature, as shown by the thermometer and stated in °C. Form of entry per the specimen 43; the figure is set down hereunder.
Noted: 1
